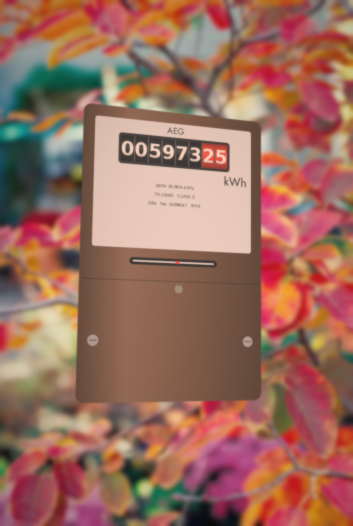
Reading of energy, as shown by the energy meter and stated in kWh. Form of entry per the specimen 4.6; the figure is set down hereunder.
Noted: 5973.25
